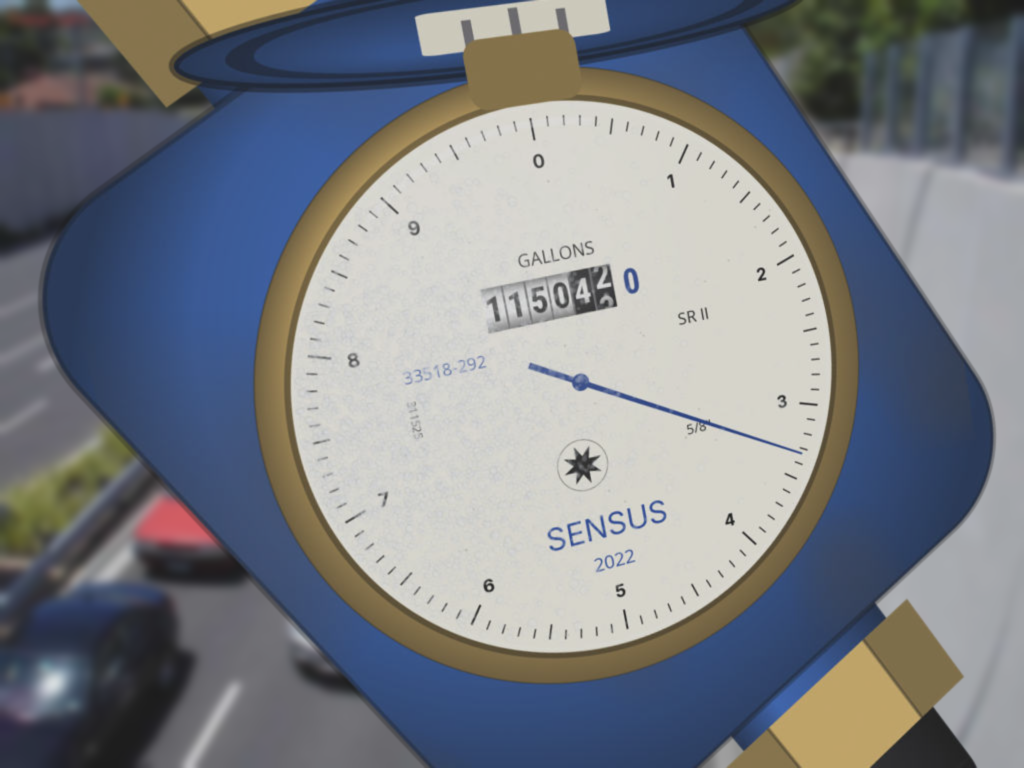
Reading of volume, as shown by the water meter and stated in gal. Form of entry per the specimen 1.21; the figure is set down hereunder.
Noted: 1150423.3
